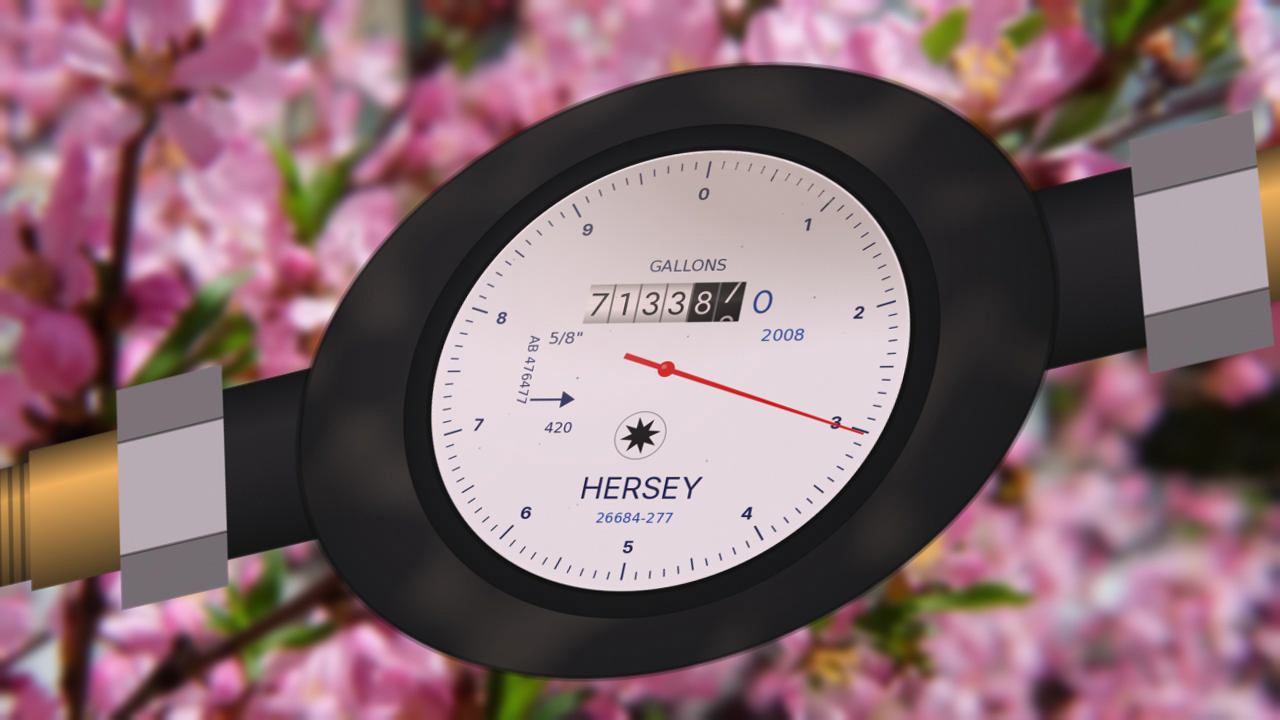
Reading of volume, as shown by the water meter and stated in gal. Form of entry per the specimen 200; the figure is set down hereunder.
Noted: 7133873.0
